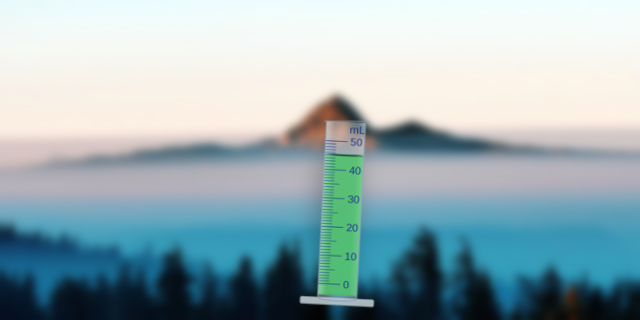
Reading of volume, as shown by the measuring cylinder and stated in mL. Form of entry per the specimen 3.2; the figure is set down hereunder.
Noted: 45
